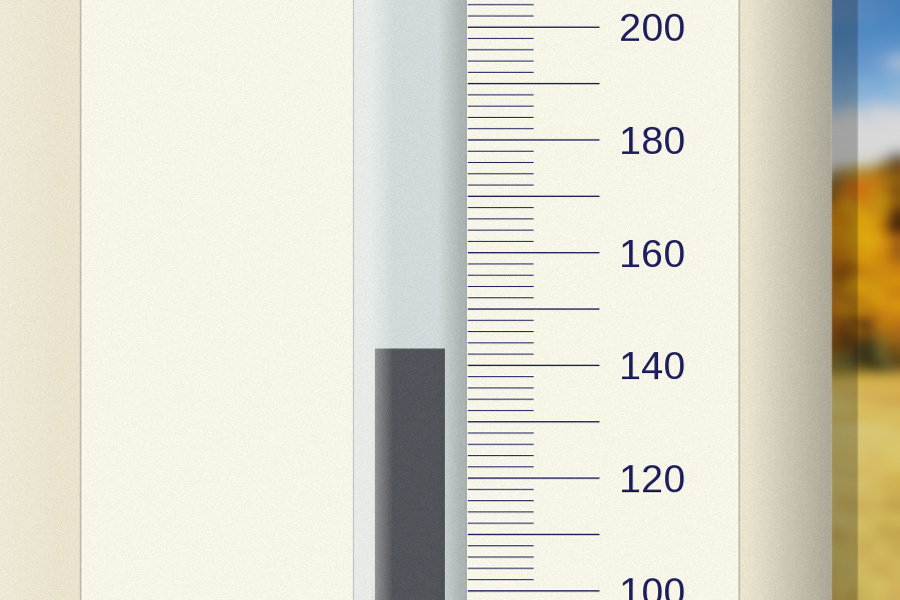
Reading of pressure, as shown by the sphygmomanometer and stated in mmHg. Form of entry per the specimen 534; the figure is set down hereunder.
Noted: 143
